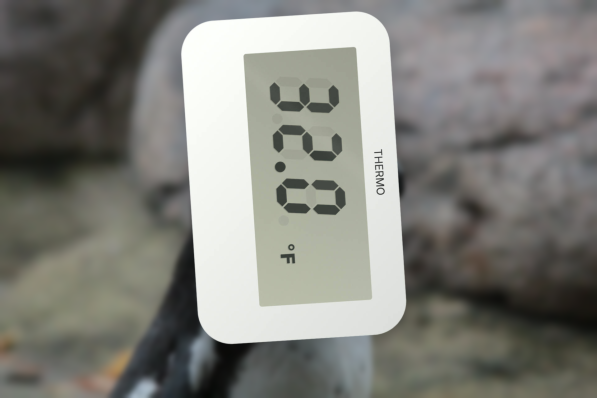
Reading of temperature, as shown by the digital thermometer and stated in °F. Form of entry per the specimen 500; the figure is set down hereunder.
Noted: 32.0
